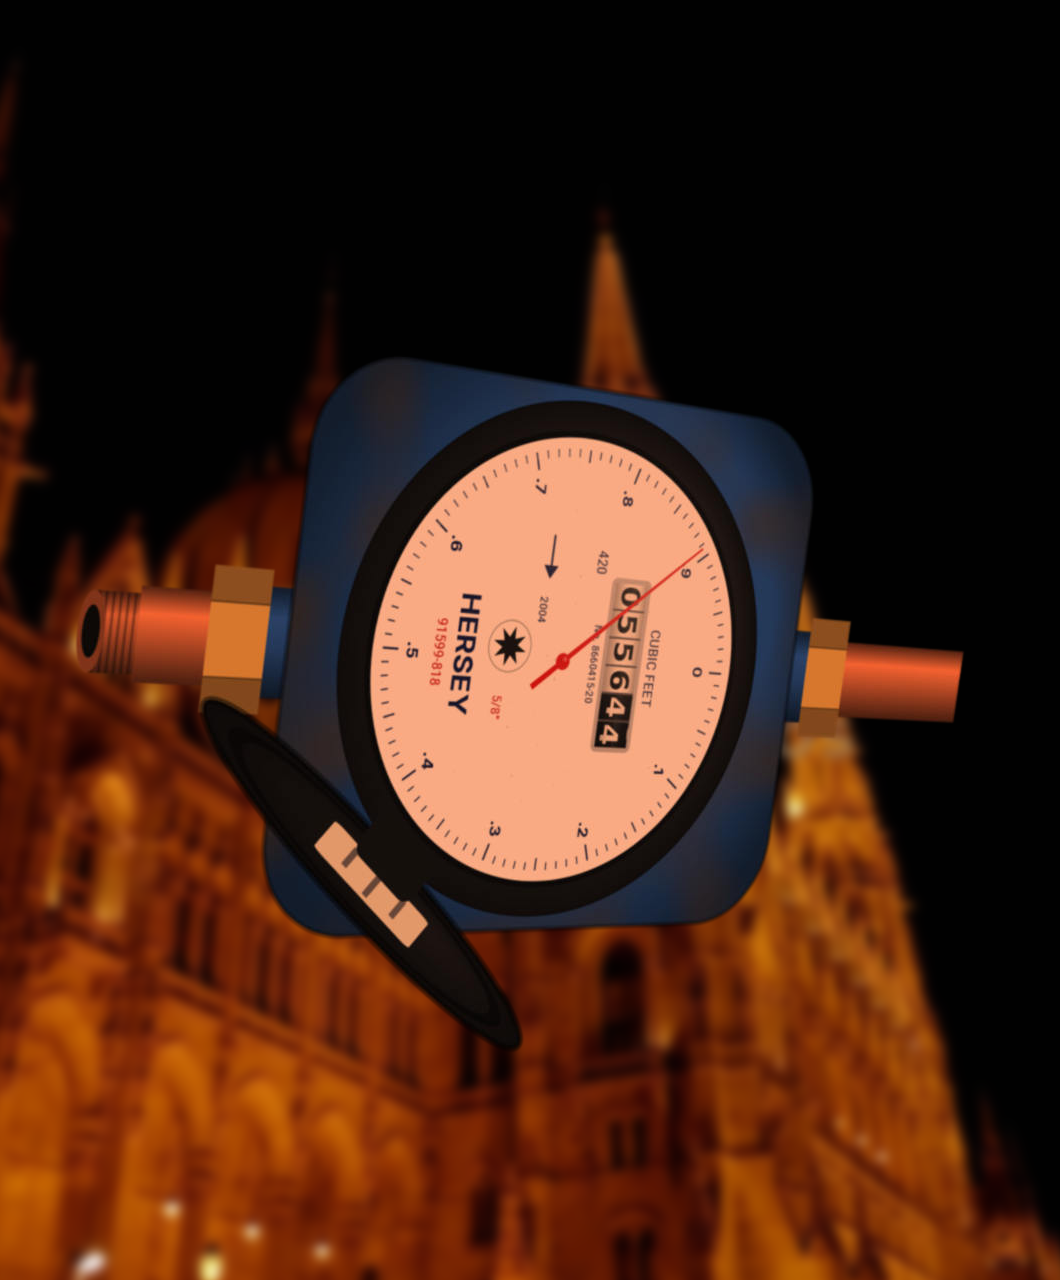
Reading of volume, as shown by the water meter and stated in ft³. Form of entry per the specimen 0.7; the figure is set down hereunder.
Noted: 55643.89
